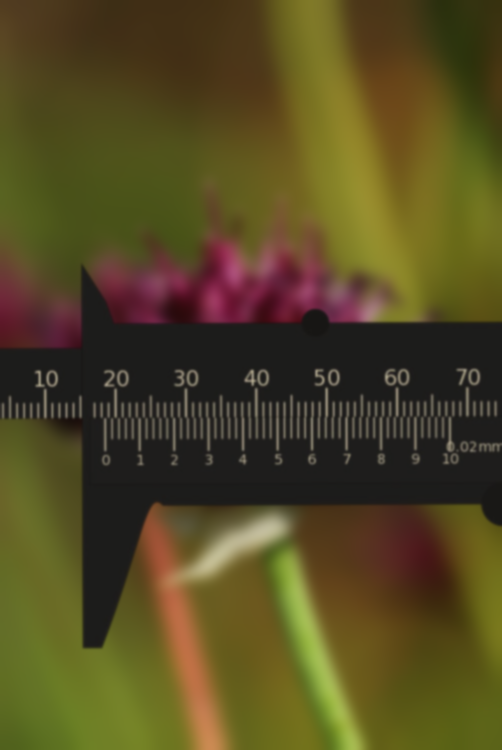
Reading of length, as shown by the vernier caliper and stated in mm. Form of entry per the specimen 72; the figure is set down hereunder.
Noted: 18.5
